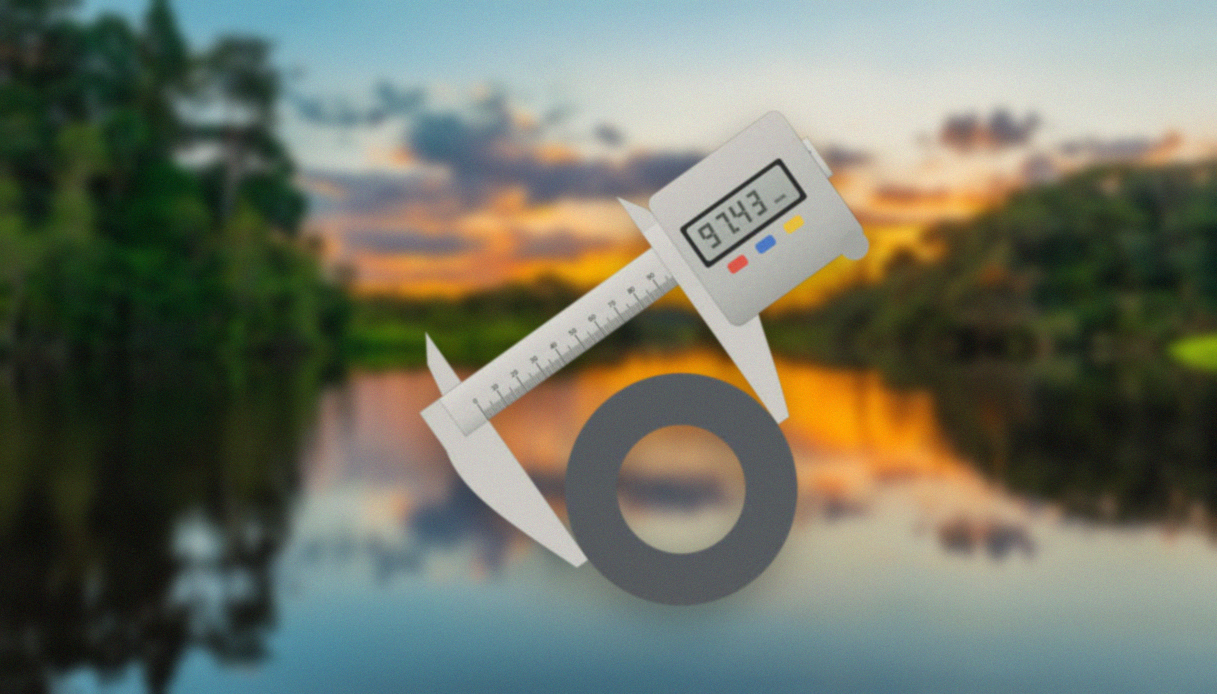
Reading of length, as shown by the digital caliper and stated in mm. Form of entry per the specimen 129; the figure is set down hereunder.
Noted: 97.43
